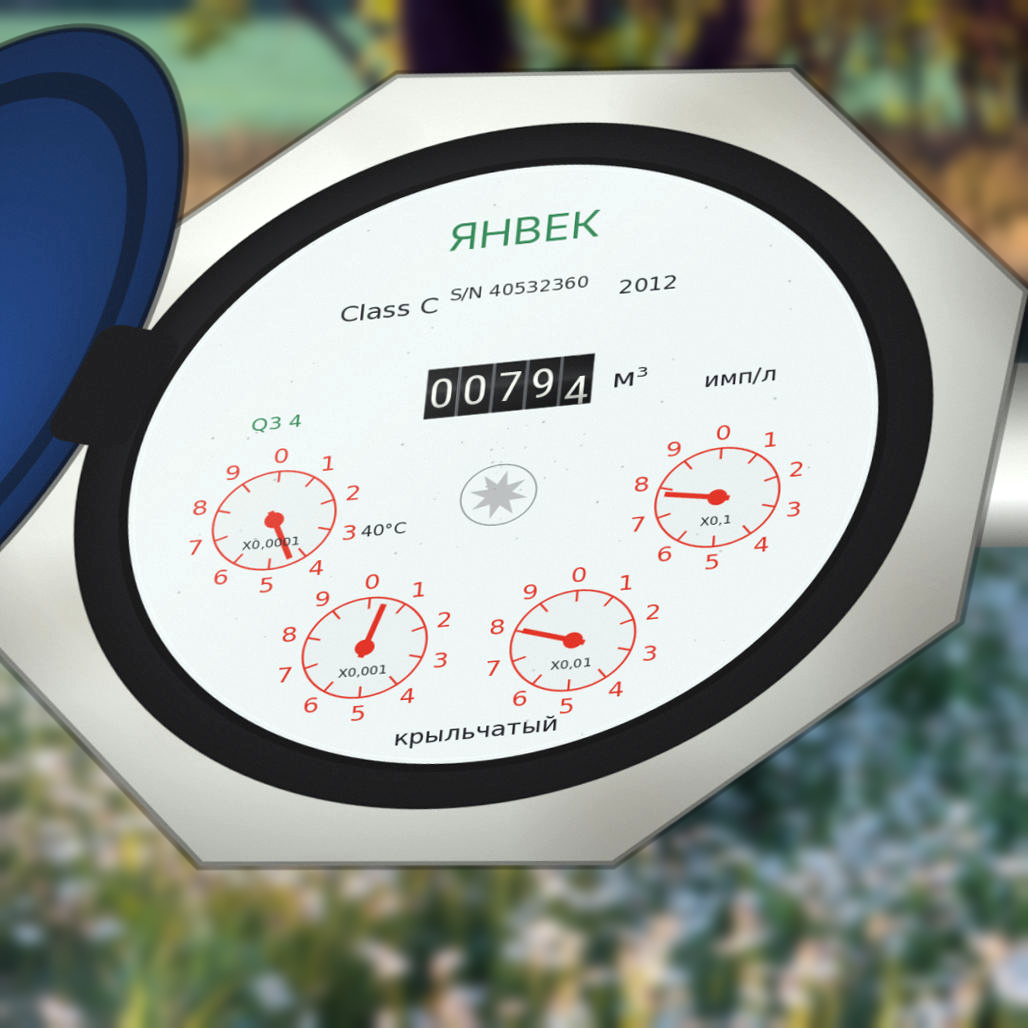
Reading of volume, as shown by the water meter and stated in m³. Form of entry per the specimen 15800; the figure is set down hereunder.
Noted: 793.7804
